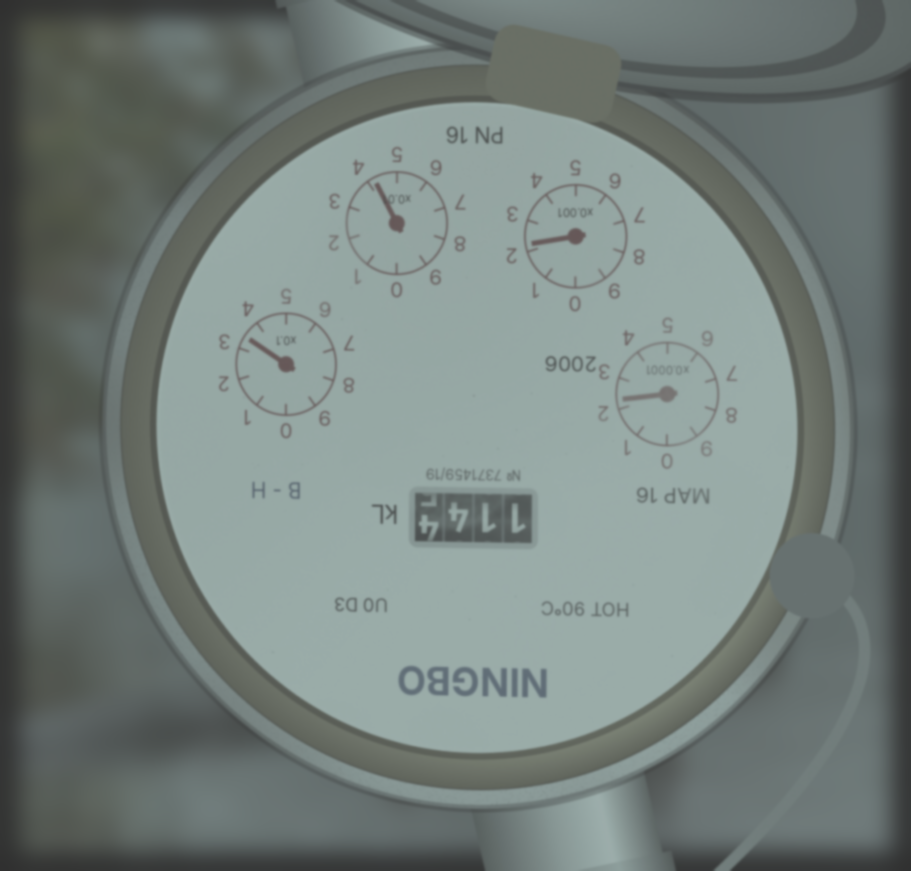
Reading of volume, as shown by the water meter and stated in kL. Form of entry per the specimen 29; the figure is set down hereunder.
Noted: 1144.3422
